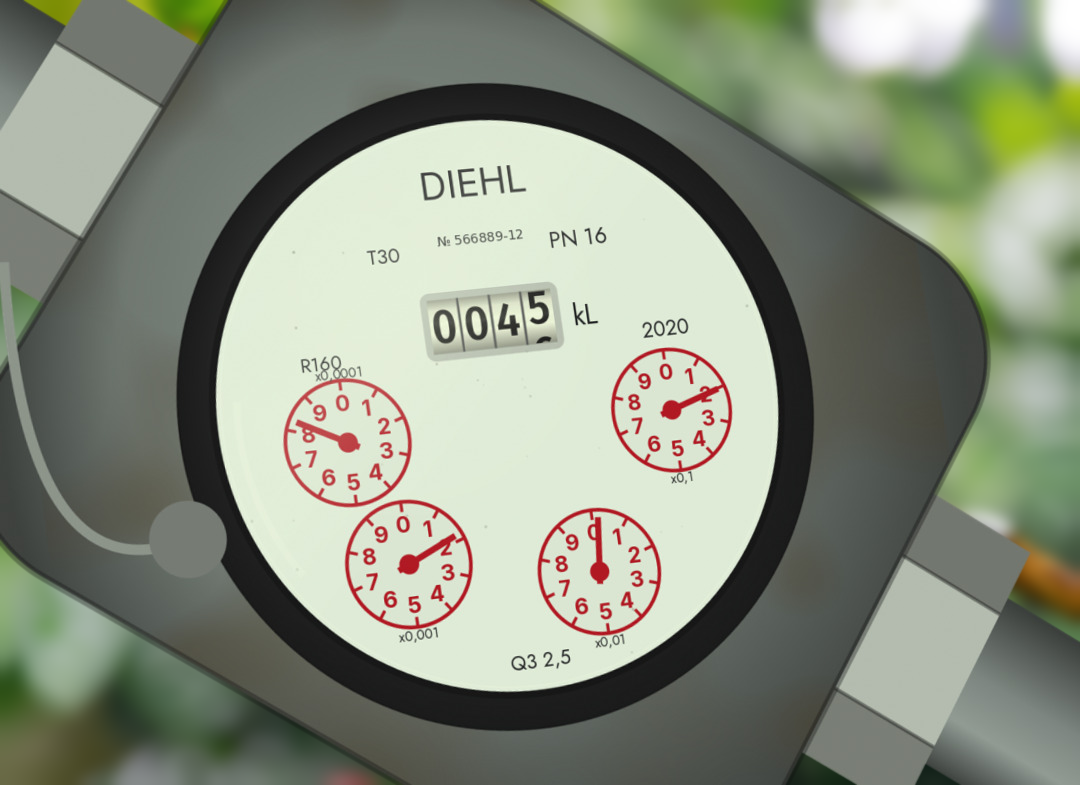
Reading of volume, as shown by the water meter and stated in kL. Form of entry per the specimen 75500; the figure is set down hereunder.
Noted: 45.2018
